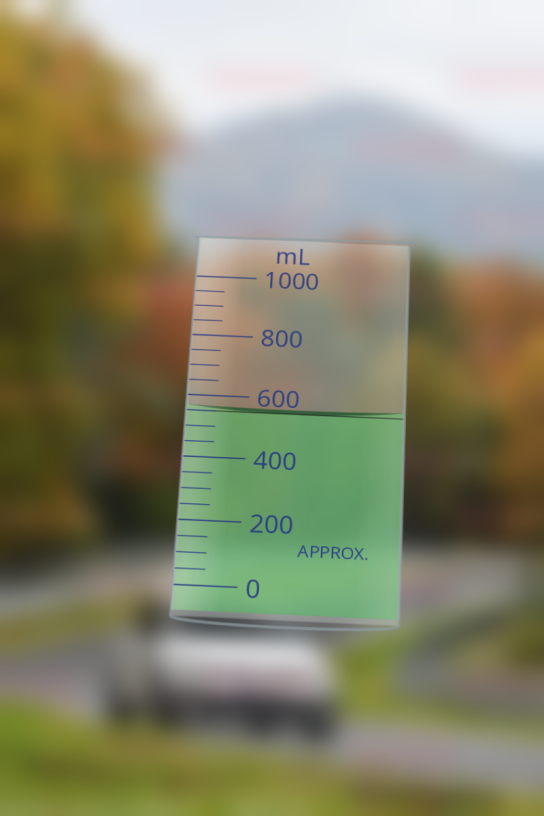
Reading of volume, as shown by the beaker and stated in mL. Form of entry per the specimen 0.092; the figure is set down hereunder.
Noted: 550
